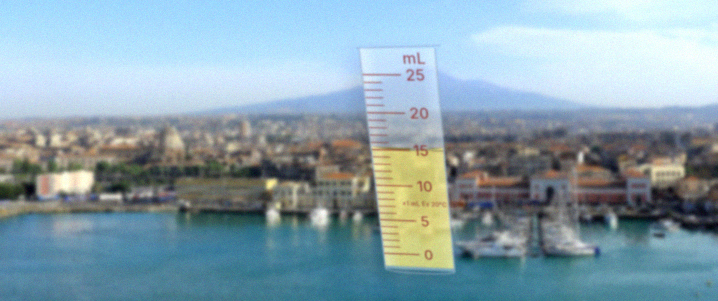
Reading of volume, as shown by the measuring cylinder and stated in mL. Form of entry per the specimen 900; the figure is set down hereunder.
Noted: 15
